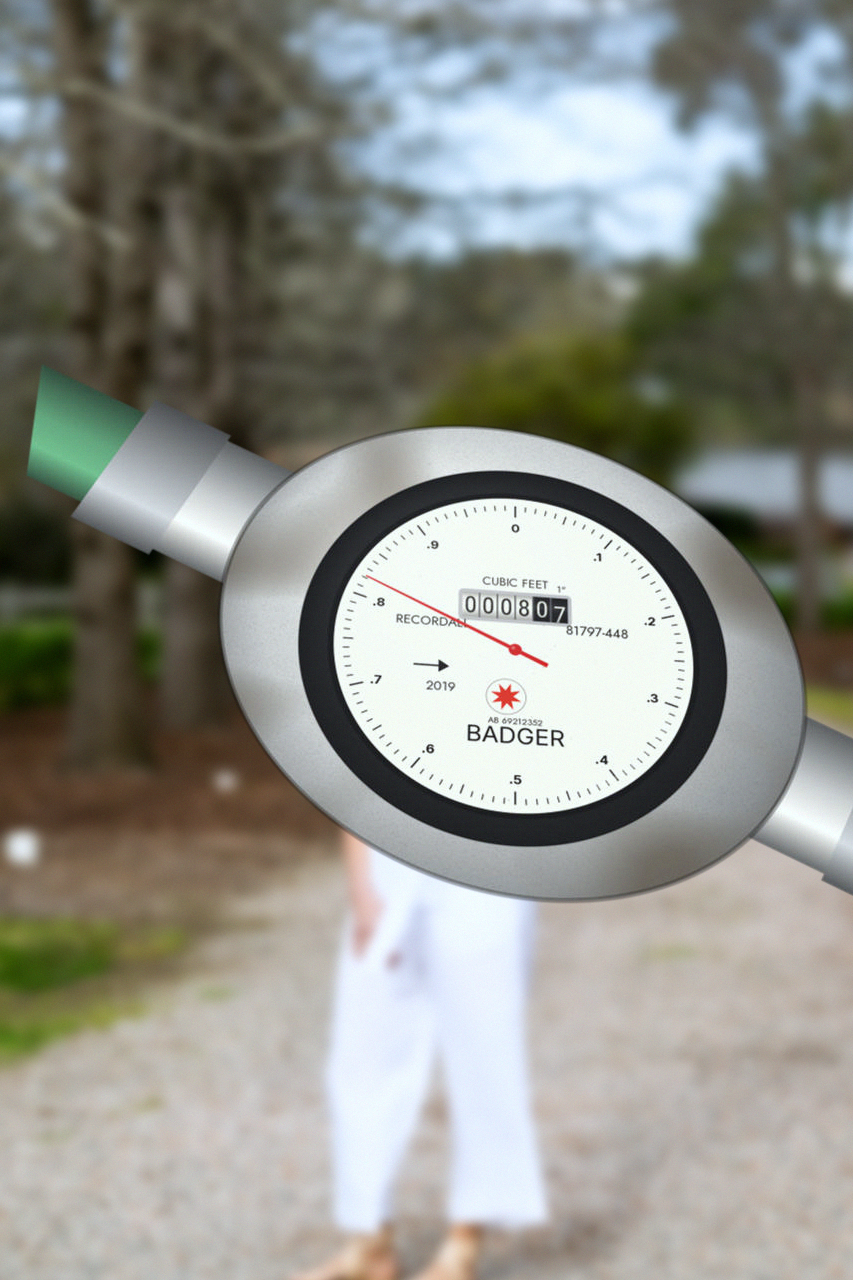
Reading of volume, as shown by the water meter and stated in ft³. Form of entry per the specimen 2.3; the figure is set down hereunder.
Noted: 806.82
